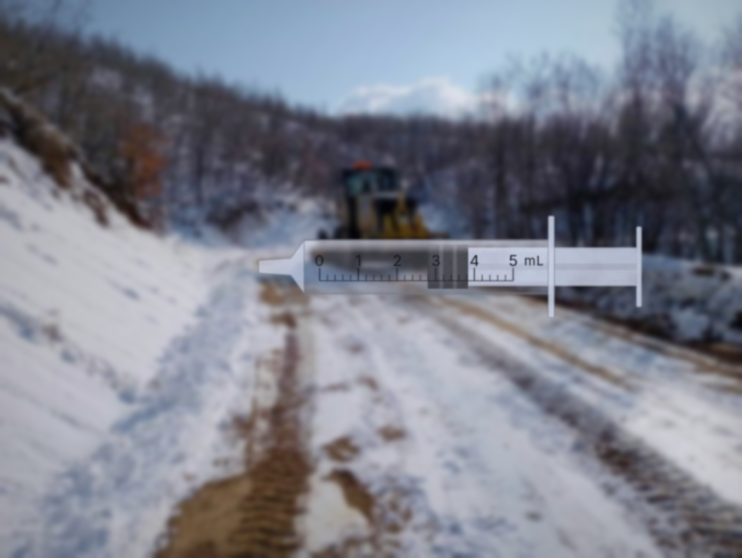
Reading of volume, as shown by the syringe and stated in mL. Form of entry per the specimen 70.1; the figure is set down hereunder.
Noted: 2.8
